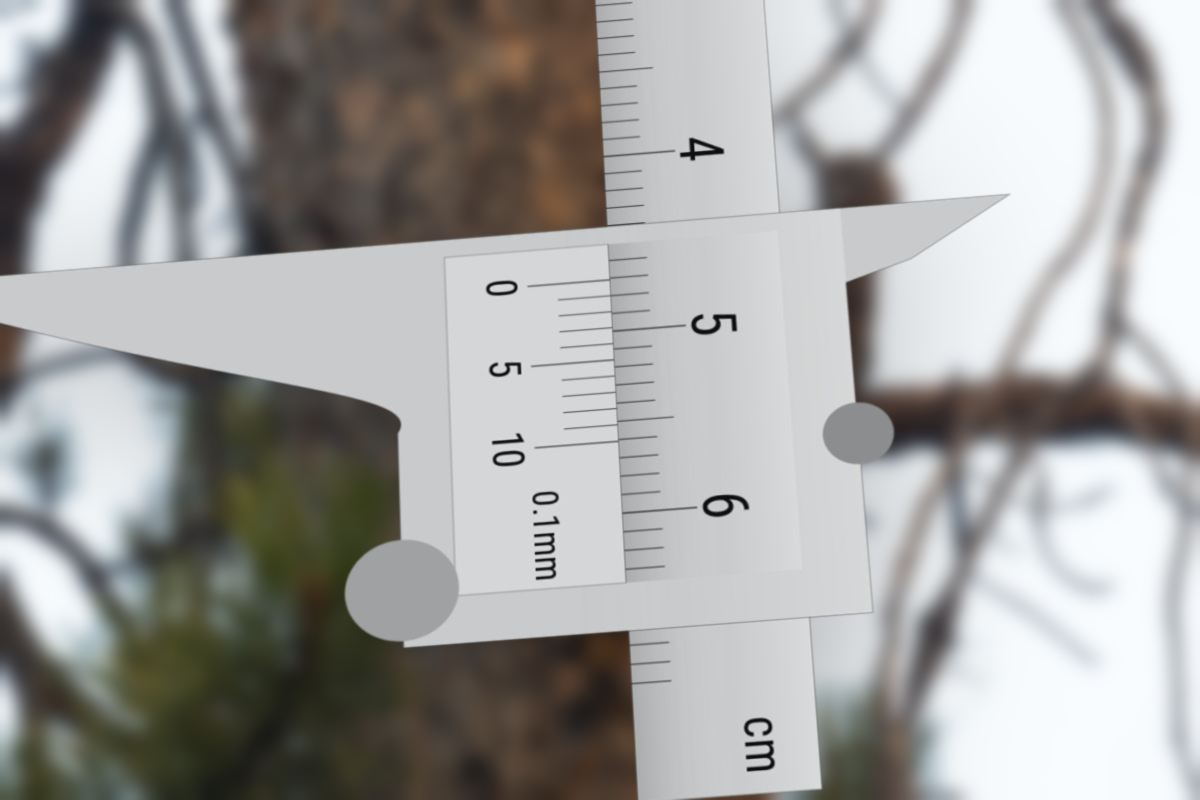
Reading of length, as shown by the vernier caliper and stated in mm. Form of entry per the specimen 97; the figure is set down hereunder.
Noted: 47.1
